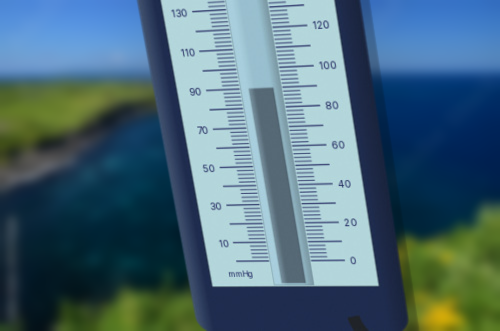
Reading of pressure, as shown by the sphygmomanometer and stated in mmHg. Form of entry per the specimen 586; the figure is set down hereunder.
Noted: 90
